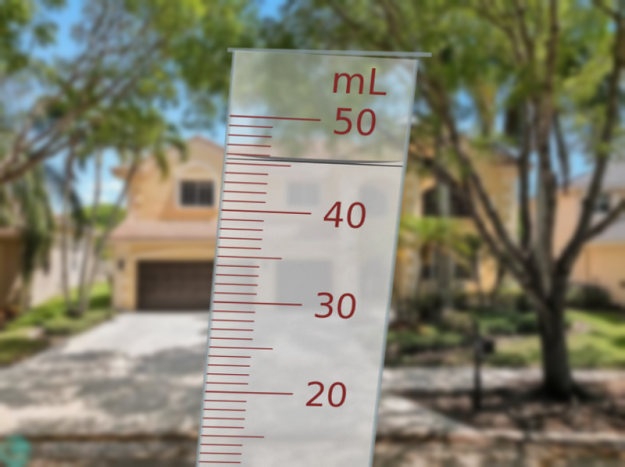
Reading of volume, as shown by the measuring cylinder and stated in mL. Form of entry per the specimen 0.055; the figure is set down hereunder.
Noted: 45.5
